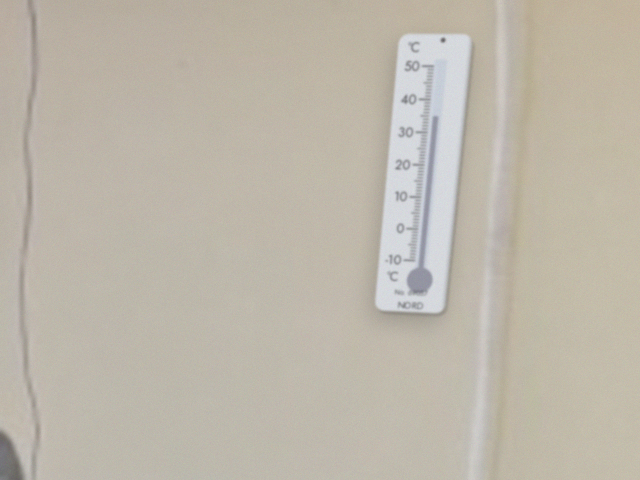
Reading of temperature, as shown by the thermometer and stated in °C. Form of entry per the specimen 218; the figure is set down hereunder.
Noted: 35
